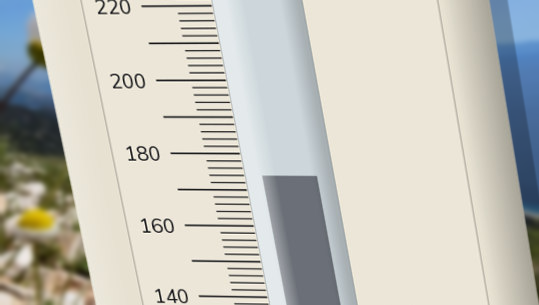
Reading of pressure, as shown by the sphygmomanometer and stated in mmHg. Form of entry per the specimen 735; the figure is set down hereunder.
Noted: 174
